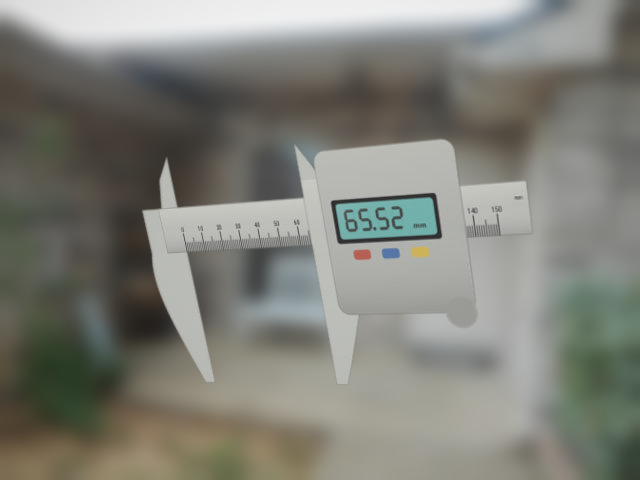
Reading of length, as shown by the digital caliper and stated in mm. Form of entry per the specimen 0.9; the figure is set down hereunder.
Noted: 65.52
